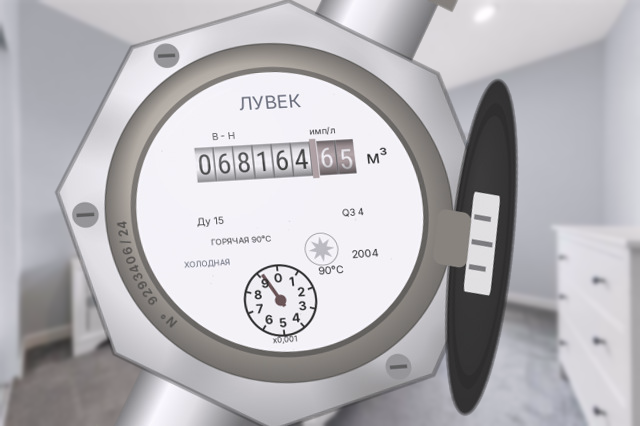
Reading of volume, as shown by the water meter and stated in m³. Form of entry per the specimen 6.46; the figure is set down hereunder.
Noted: 68164.649
